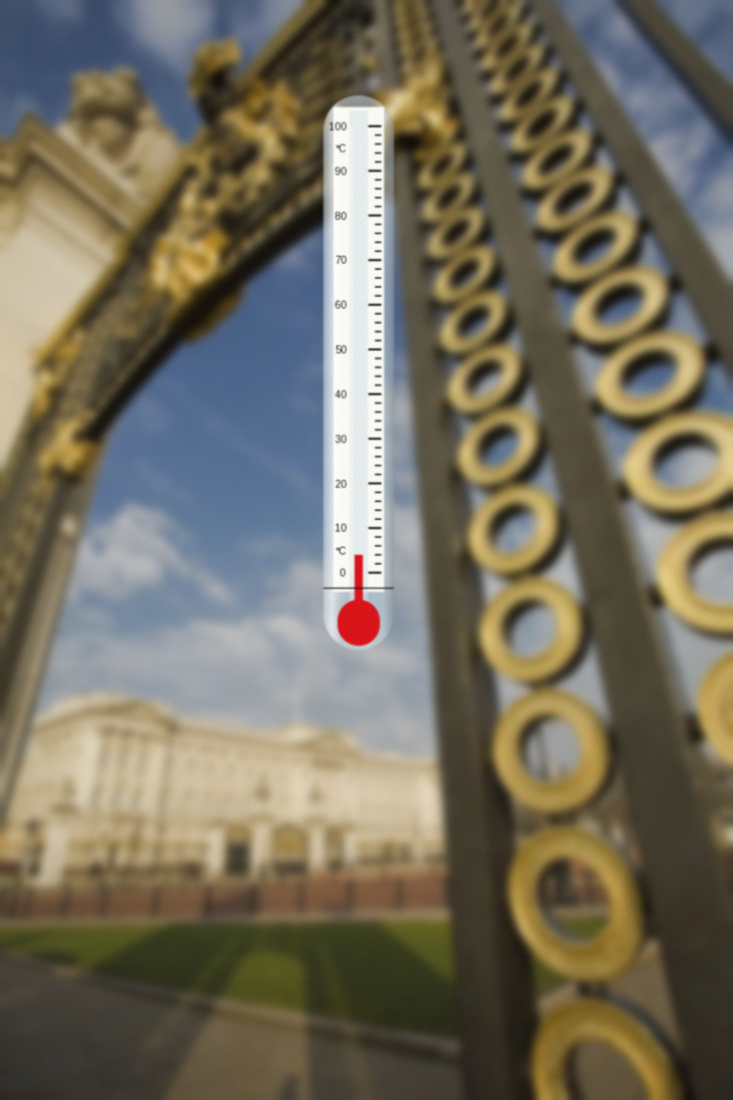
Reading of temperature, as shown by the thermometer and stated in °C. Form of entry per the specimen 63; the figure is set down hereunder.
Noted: 4
